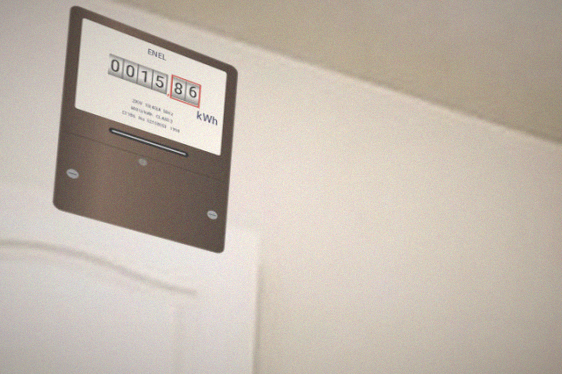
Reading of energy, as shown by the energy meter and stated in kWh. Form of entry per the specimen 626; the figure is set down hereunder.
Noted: 15.86
